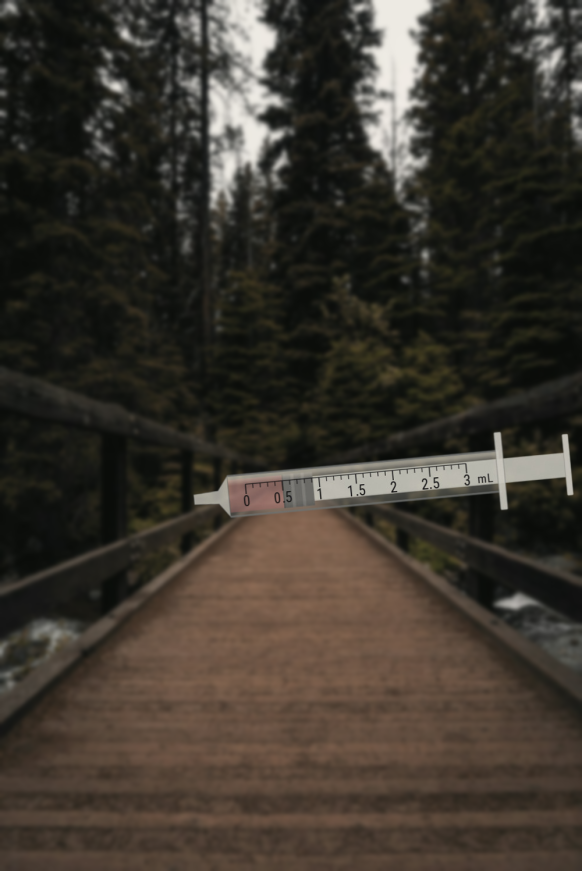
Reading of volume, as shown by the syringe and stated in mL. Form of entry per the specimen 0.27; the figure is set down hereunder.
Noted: 0.5
